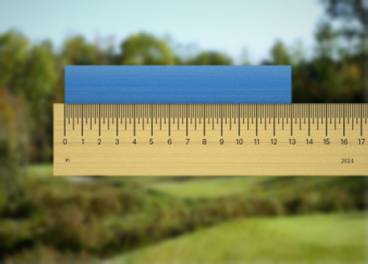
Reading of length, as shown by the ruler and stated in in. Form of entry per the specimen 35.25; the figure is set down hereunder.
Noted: 13
